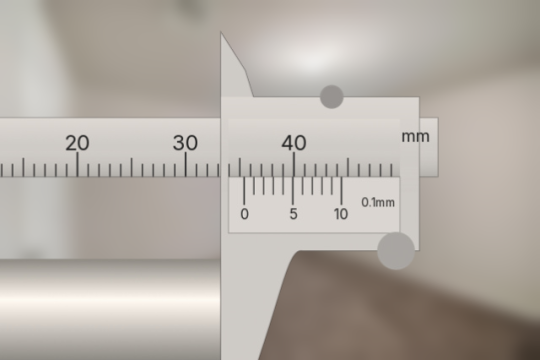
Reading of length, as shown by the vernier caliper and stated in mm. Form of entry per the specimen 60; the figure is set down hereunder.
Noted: 35.4
